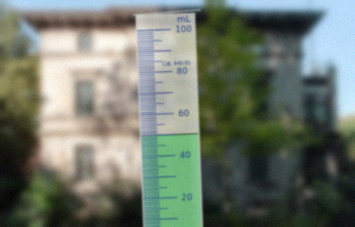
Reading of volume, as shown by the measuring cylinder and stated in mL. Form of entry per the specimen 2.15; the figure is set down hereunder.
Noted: 50
